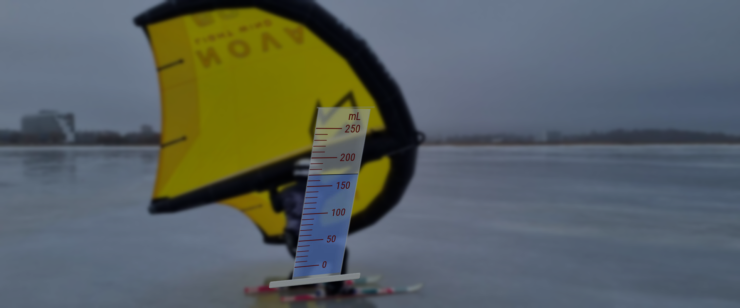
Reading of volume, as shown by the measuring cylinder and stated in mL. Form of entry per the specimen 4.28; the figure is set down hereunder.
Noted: 170
